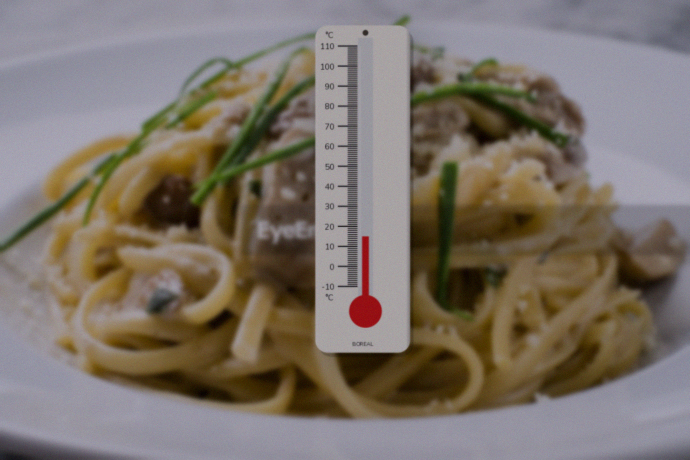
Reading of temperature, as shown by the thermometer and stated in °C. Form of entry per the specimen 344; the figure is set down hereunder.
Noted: 15
